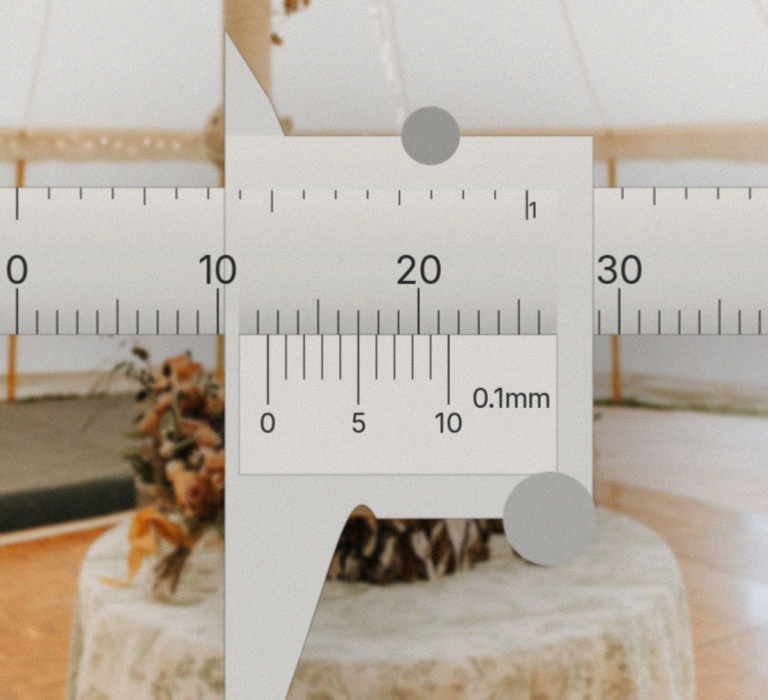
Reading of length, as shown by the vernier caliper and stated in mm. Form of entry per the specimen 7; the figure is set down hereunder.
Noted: 12.5
